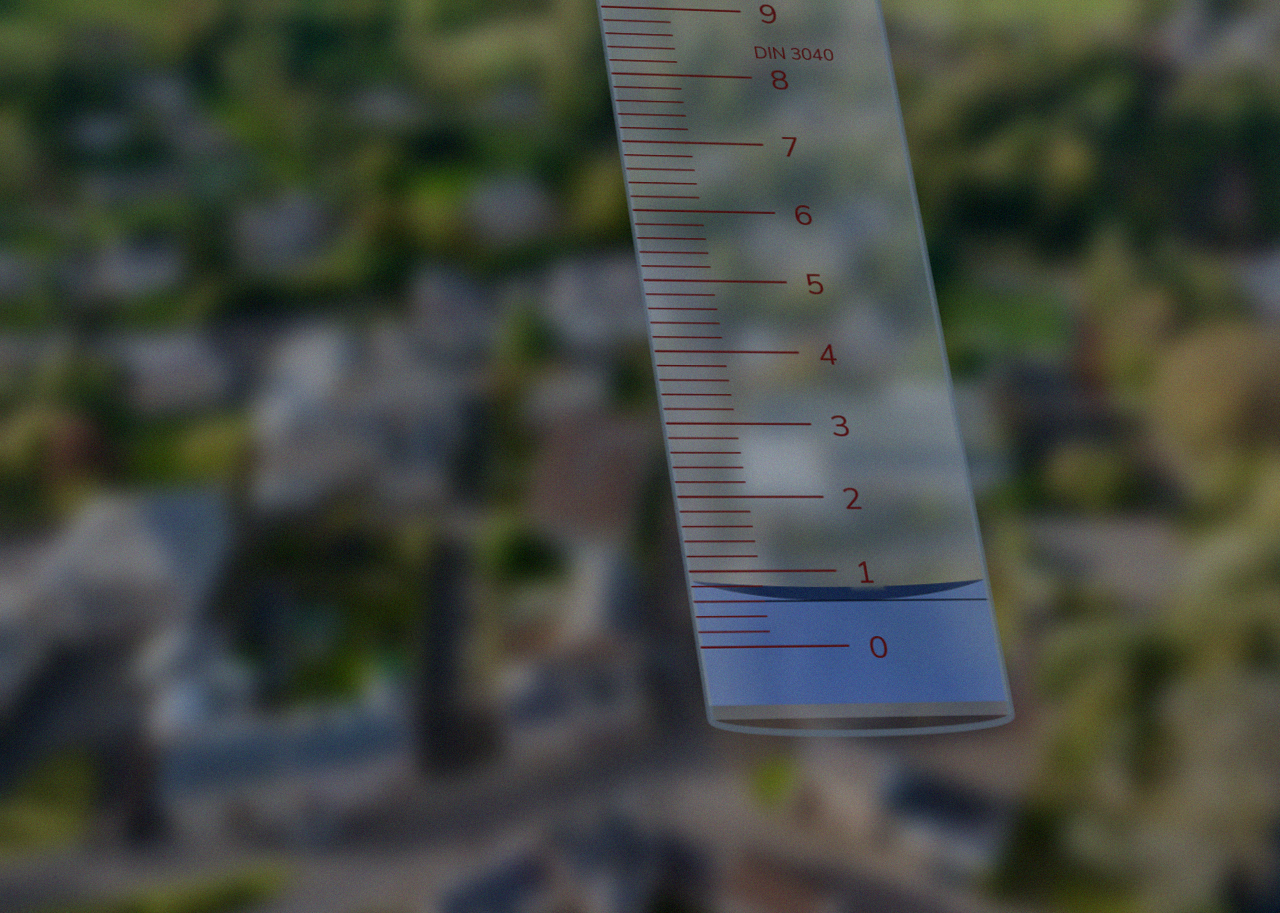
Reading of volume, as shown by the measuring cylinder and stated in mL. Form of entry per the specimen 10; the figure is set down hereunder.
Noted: 0.6
